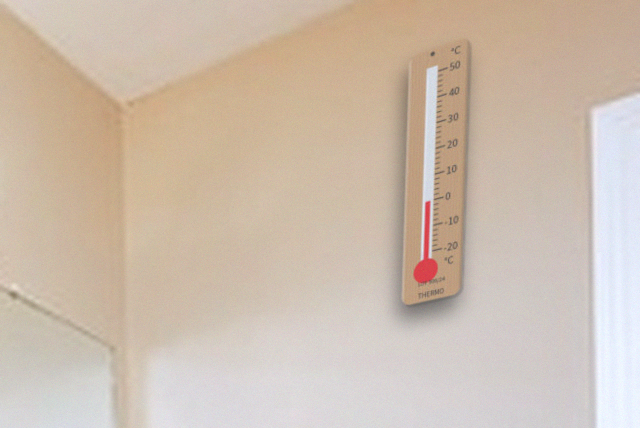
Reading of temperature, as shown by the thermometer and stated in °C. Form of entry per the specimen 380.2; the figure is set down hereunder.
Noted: 0
